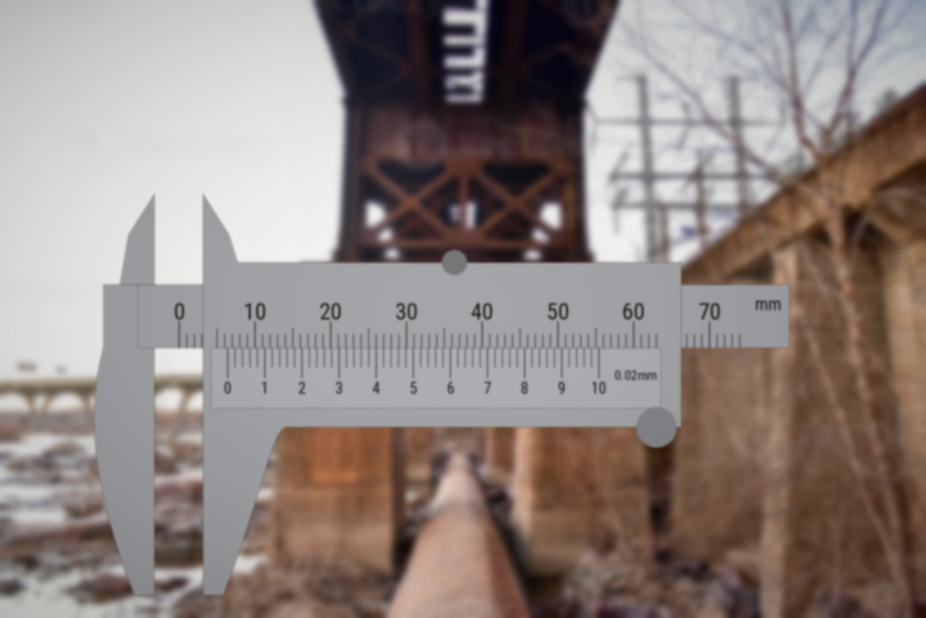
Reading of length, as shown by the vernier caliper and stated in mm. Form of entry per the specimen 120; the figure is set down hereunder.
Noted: 6.4
